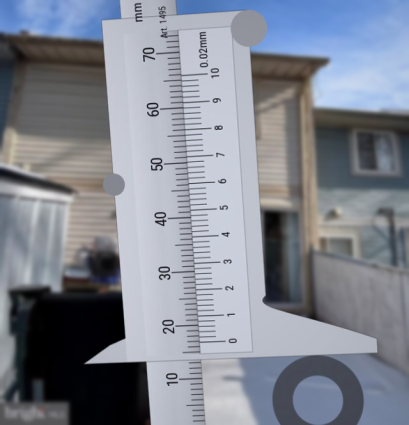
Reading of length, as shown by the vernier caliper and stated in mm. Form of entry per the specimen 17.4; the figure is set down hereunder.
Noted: 16.8
